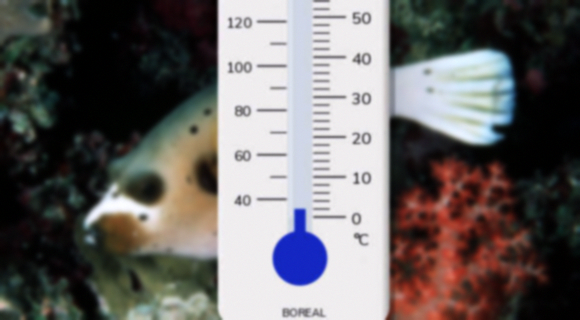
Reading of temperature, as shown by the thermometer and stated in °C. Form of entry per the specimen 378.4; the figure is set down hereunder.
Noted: 2
